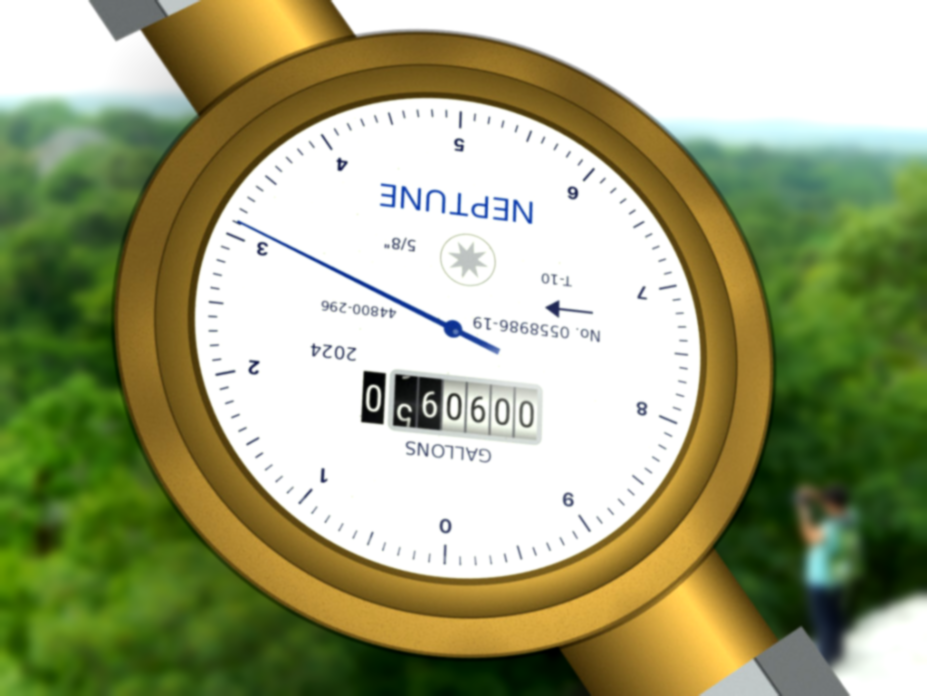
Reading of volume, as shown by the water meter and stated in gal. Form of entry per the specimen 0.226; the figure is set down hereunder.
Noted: 90953.1
